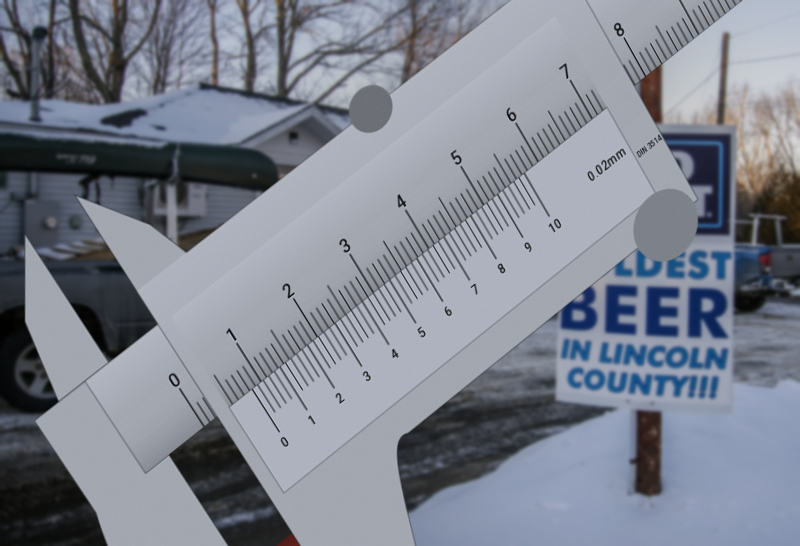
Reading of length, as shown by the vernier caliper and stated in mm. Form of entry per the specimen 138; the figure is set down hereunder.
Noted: 8.4
